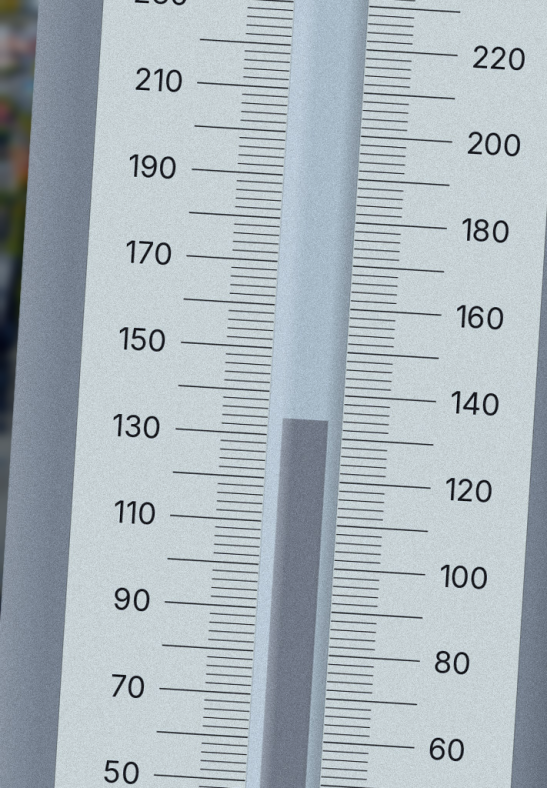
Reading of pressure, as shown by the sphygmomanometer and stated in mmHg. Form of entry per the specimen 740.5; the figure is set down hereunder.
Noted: 134
